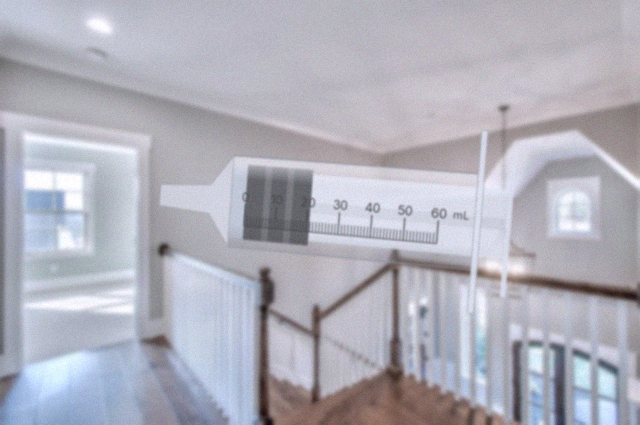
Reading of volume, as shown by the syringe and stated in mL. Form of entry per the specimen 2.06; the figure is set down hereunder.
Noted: 0
